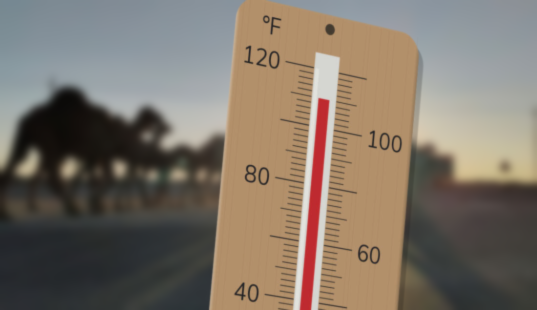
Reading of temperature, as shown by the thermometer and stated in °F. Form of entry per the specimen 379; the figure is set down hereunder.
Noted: 110
